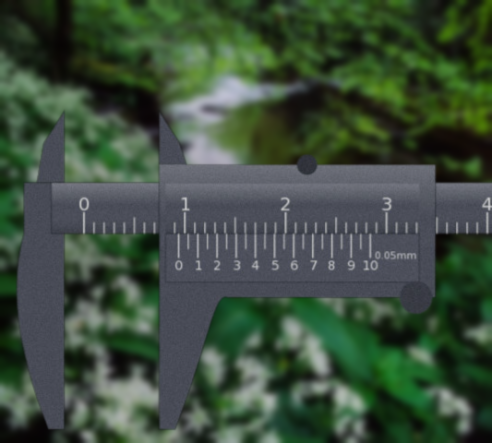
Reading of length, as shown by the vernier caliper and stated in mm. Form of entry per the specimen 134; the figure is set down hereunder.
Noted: 9.4
